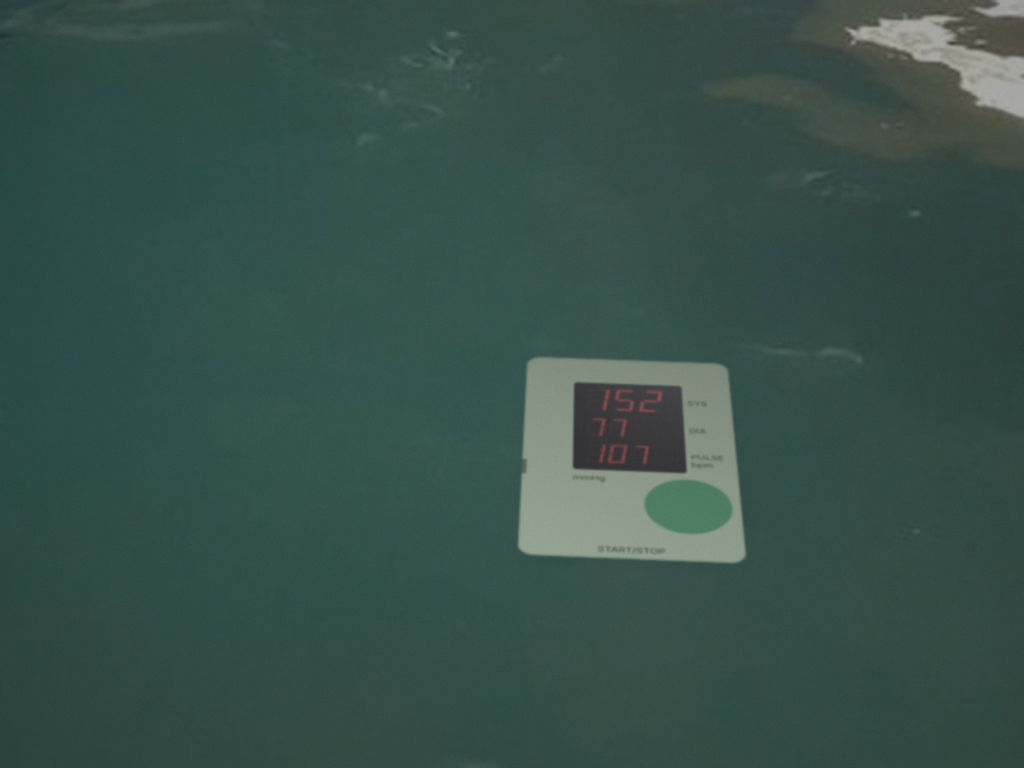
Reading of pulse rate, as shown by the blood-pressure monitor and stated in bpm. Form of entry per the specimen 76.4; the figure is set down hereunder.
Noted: 107
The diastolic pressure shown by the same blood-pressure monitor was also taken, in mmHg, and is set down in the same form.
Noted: 77
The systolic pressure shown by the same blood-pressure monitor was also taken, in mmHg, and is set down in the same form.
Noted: 152
